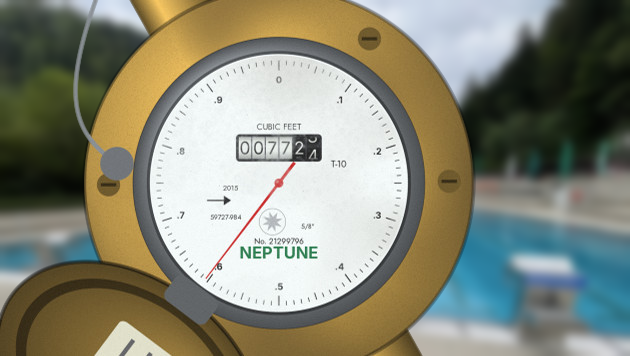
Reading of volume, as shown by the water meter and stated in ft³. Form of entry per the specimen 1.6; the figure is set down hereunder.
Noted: 7723.60
